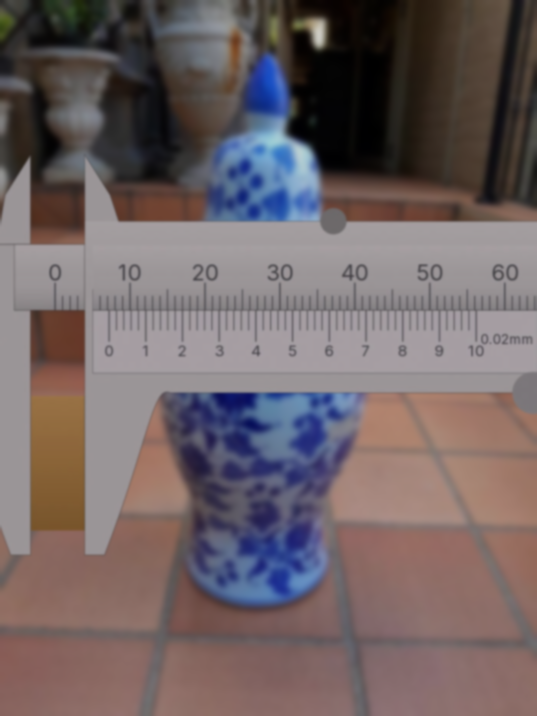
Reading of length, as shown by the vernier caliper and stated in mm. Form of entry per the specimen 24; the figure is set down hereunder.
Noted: 7.2
